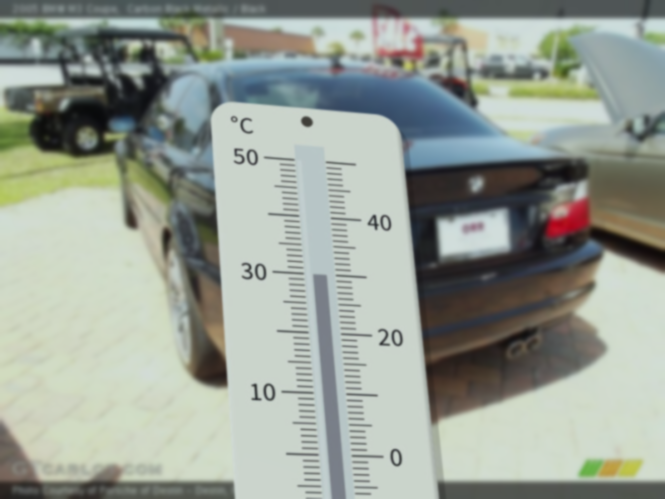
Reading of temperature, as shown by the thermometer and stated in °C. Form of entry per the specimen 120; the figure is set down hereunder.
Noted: 30
